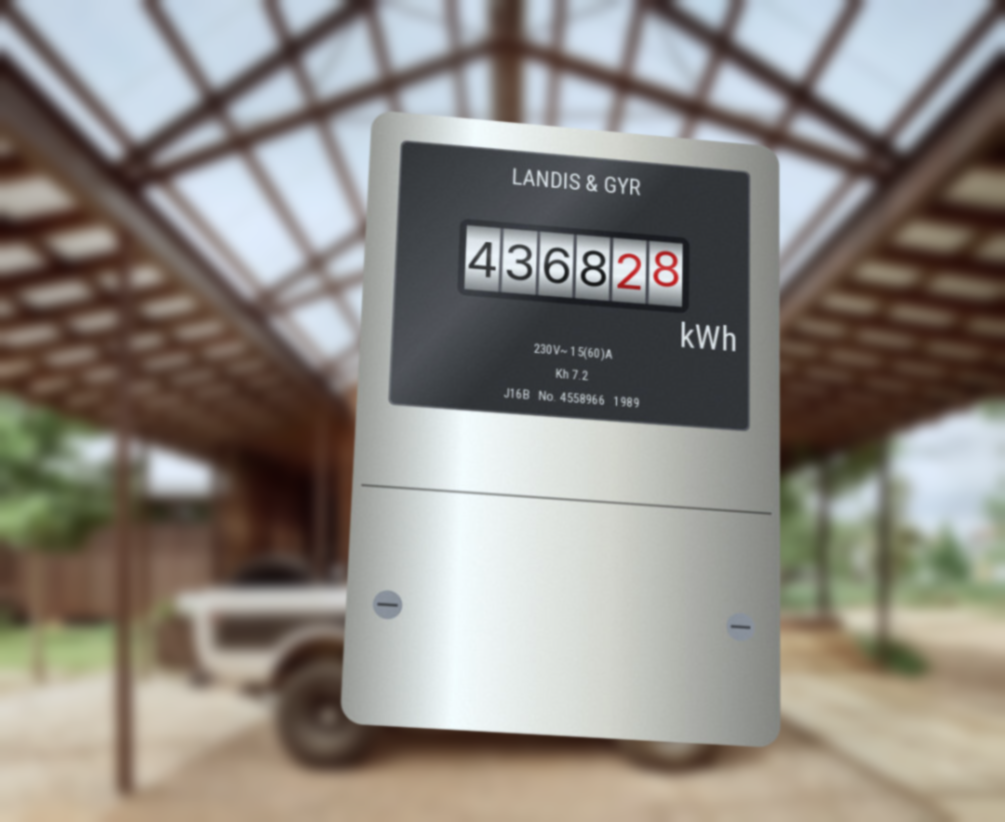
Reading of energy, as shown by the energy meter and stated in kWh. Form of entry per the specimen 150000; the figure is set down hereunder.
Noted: 4368.28
